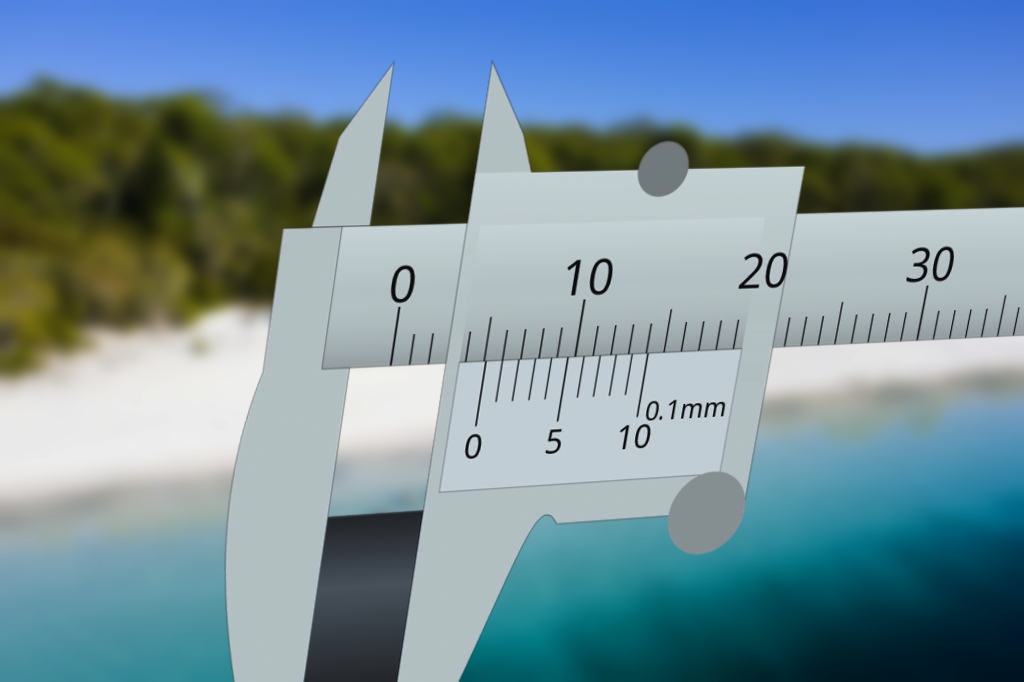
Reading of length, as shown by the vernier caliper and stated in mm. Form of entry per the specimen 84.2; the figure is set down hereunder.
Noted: 5.1
